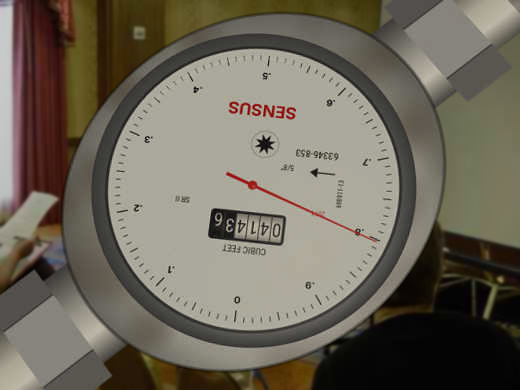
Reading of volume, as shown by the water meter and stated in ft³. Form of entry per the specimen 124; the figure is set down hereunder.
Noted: 41435.80
